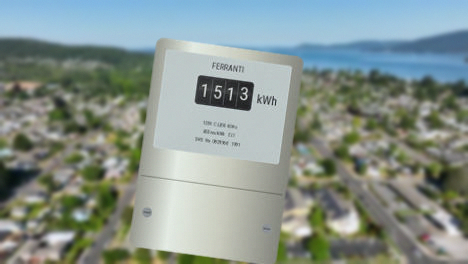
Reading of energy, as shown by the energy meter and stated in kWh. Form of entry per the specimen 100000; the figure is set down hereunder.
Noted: 1513
